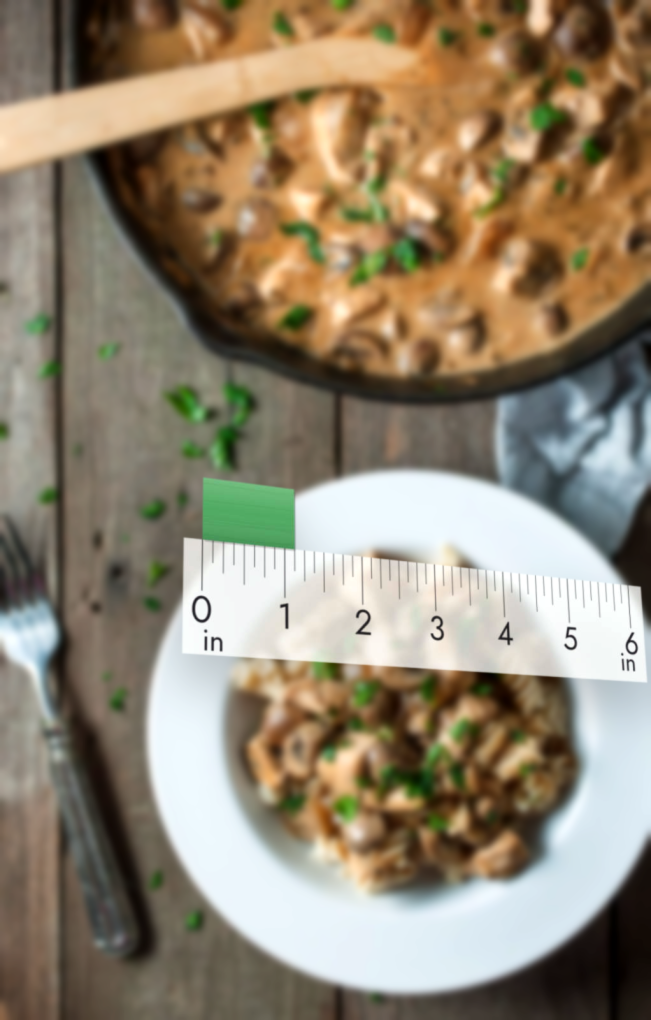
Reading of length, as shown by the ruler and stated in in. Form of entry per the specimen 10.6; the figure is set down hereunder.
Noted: 1.125
